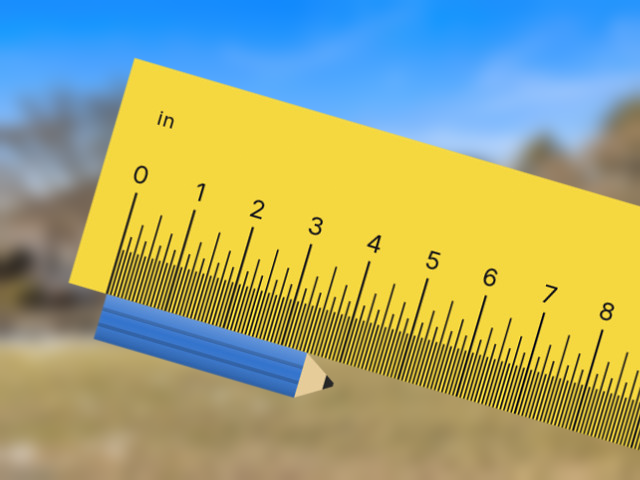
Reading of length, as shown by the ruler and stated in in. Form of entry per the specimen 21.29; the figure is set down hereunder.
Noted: 4
